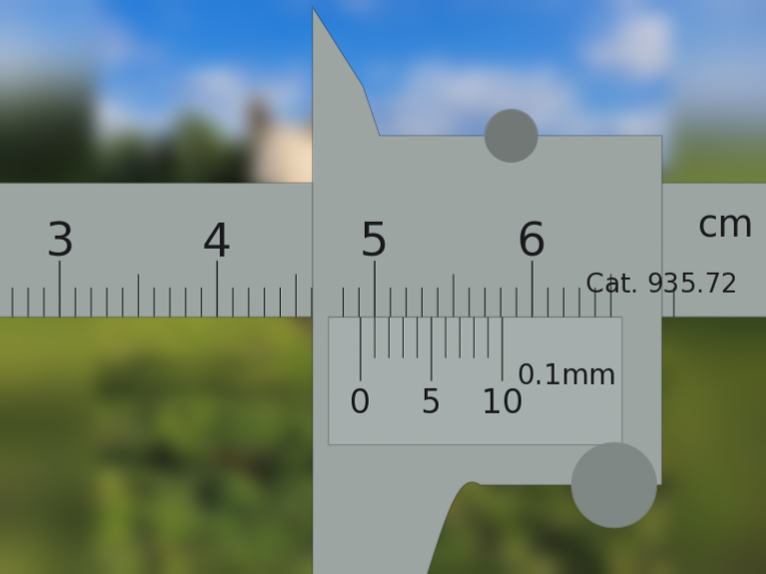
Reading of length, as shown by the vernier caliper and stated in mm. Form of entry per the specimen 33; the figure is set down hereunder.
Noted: 49.1
